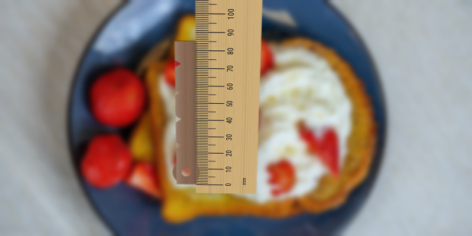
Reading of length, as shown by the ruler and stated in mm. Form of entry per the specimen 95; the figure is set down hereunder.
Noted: 85
